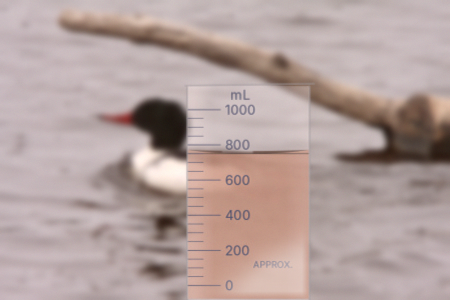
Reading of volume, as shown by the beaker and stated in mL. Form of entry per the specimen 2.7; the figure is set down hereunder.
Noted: 750
